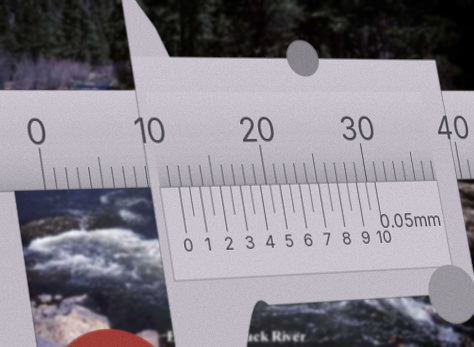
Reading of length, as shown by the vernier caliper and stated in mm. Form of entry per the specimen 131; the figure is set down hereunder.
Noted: 11.8
